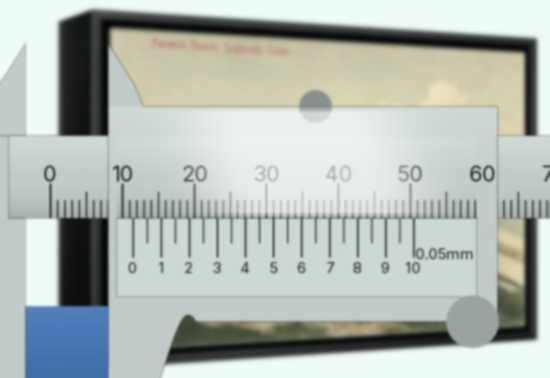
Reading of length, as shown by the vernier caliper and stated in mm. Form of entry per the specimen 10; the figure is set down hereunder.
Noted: 11.5
